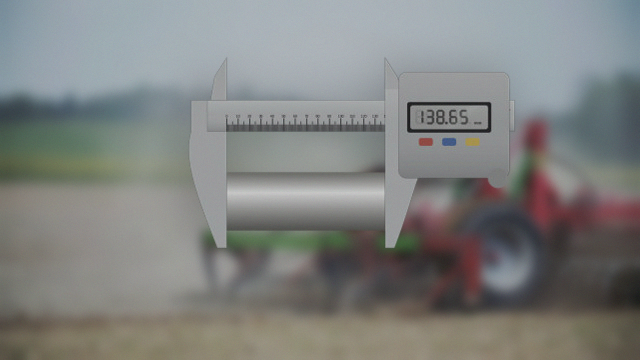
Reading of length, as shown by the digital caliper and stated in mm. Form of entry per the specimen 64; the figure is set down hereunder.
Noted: 138.65
